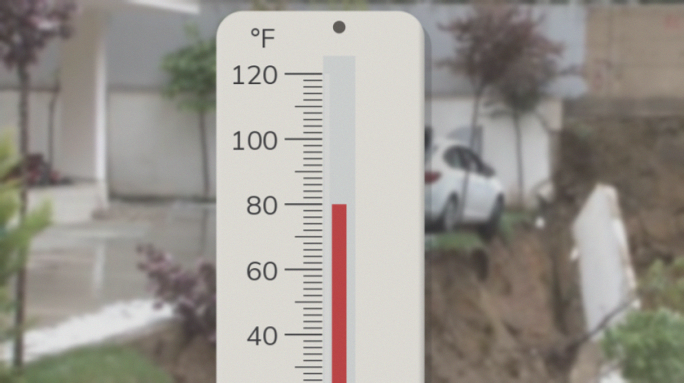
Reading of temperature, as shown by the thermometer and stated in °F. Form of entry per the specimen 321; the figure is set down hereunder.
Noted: 80
